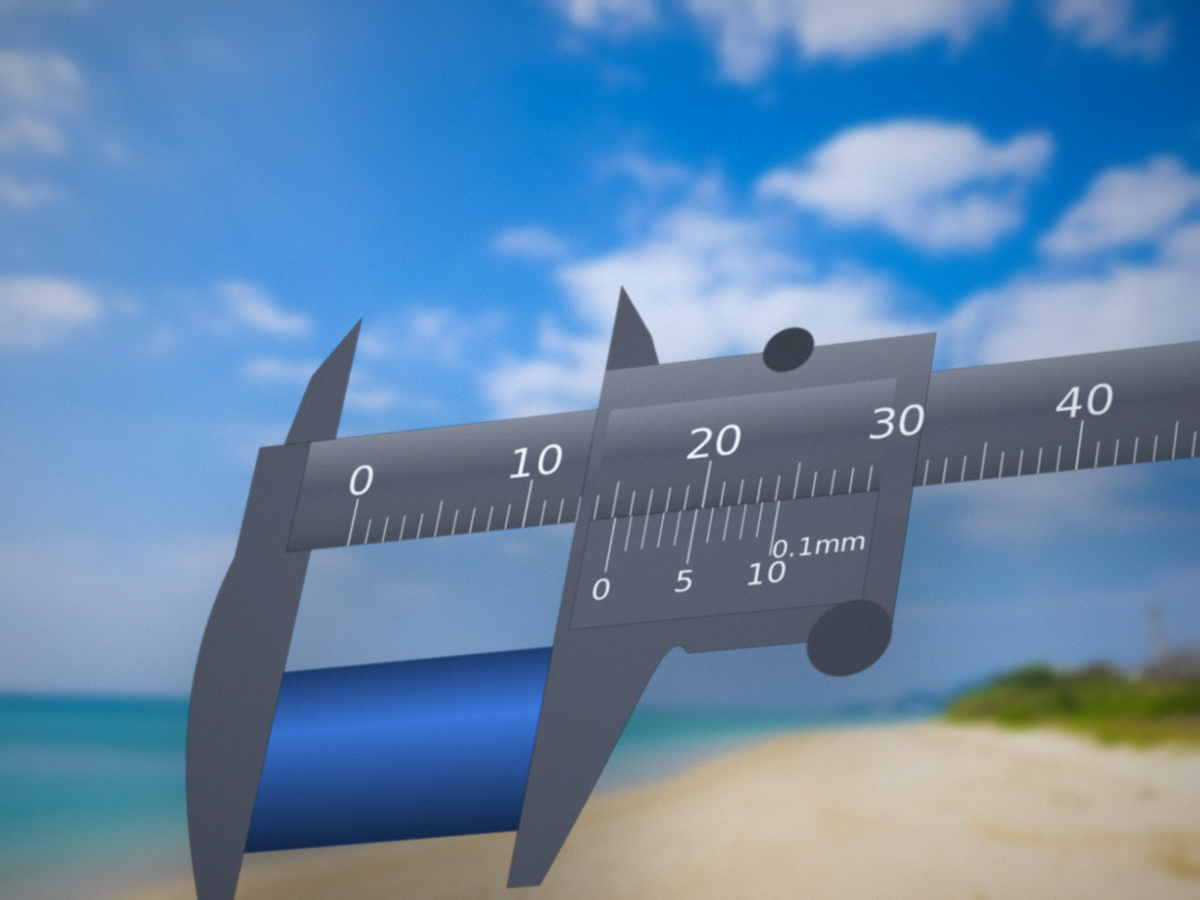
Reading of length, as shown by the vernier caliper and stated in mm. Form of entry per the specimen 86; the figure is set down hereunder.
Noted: 15.2
